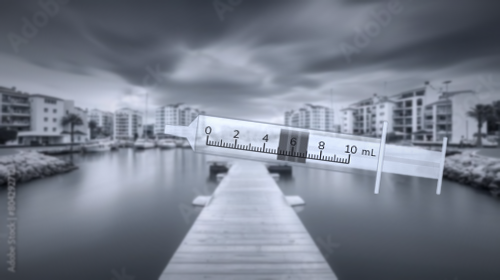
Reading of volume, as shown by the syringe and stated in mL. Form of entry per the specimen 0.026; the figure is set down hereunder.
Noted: 5
